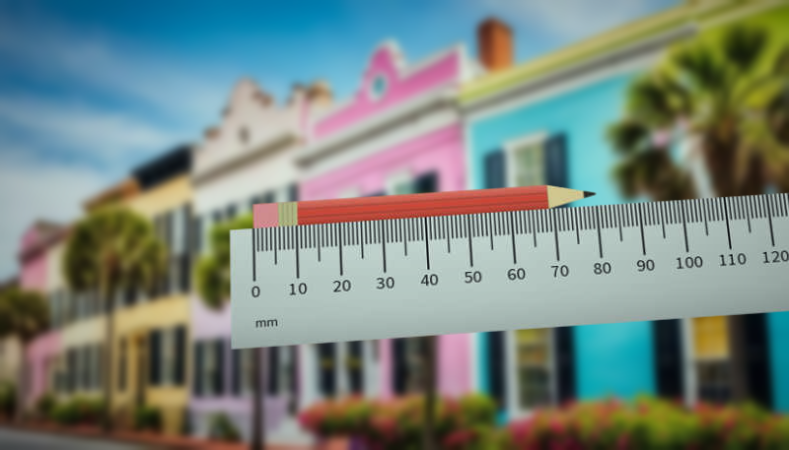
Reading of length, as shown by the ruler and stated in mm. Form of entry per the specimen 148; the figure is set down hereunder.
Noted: 80
